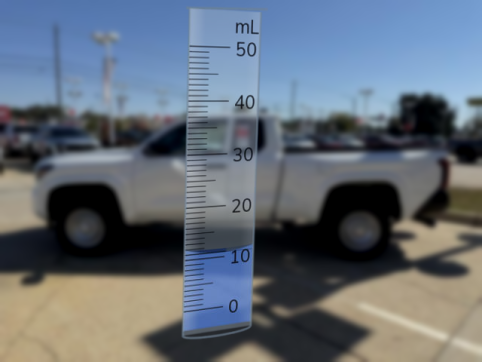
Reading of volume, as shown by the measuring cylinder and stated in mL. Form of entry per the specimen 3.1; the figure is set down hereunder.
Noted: 11
